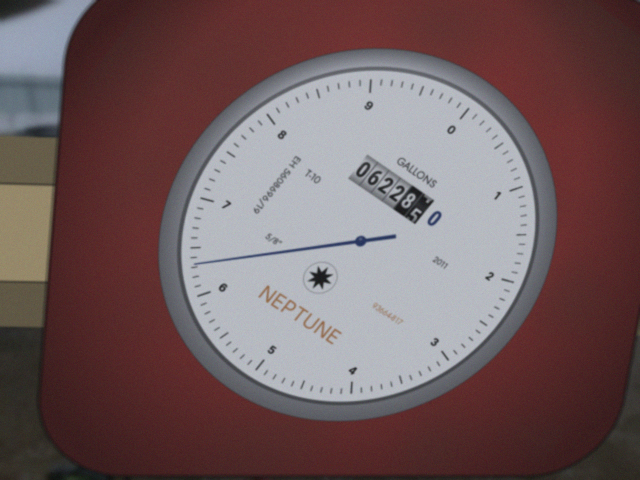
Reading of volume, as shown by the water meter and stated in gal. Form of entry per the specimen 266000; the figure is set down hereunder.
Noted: 622846.3
